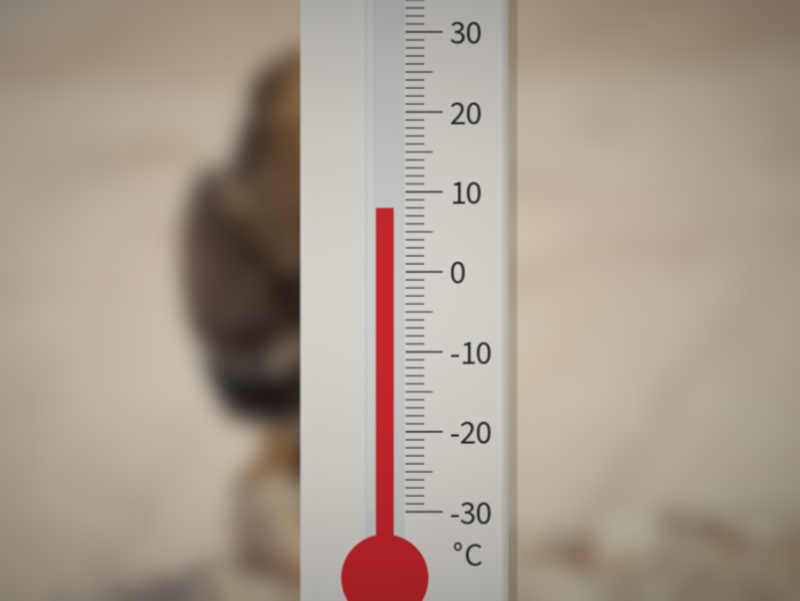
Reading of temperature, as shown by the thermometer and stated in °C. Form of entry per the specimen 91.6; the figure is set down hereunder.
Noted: 8
